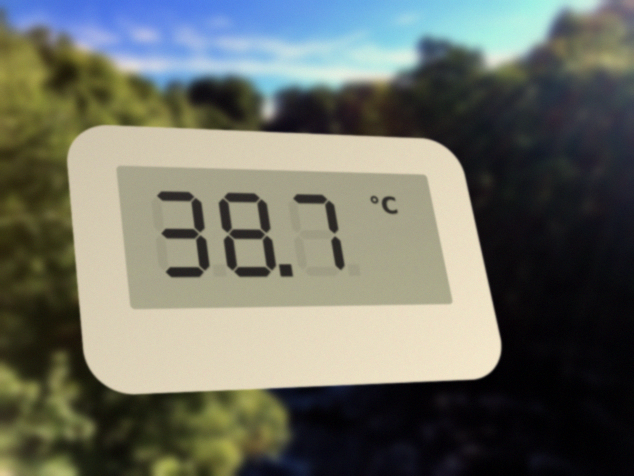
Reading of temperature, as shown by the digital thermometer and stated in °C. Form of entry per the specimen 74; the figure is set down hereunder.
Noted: 38.7
